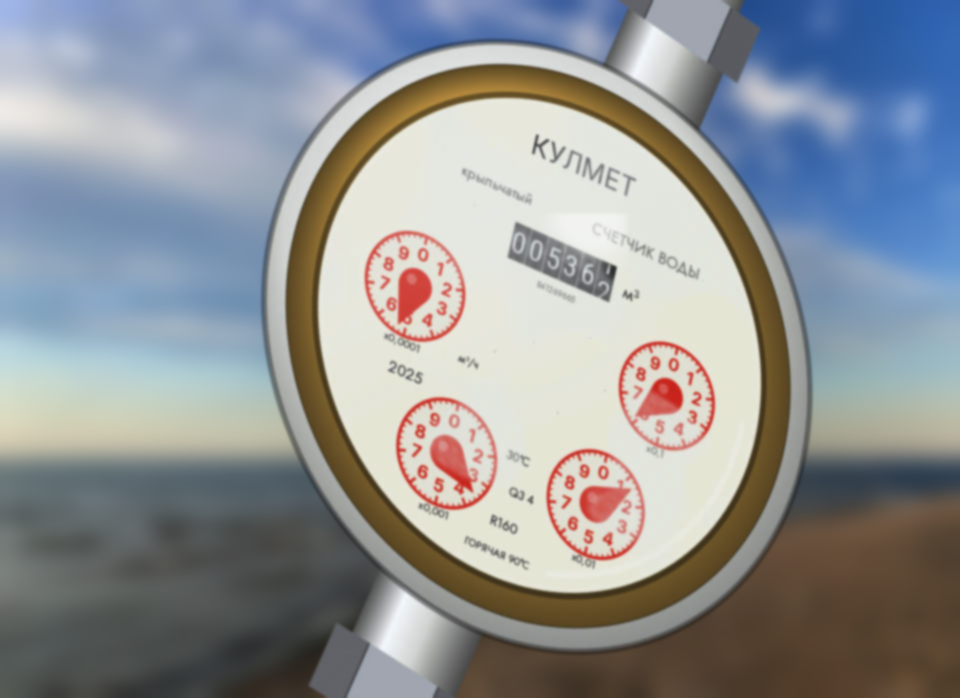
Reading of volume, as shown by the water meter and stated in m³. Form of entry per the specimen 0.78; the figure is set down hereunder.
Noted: 5361.6135
